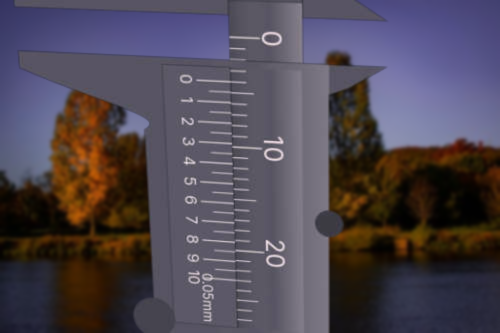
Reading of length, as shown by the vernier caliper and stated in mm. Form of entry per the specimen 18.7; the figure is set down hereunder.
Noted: 4.0
